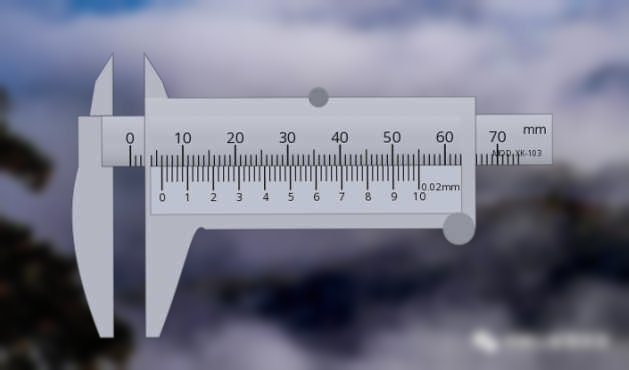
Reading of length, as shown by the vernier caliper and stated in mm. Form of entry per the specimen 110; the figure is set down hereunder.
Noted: 6.0
